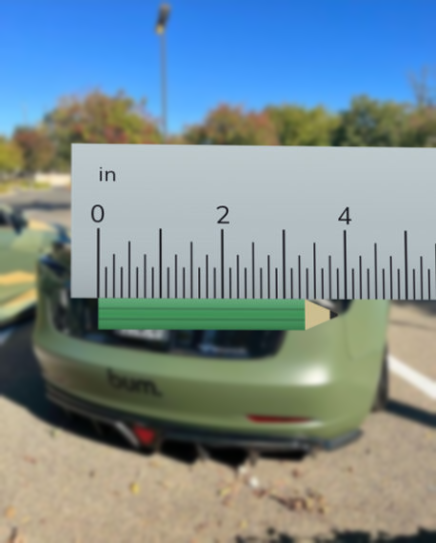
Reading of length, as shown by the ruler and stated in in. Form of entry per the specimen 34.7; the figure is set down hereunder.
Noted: 3.875
